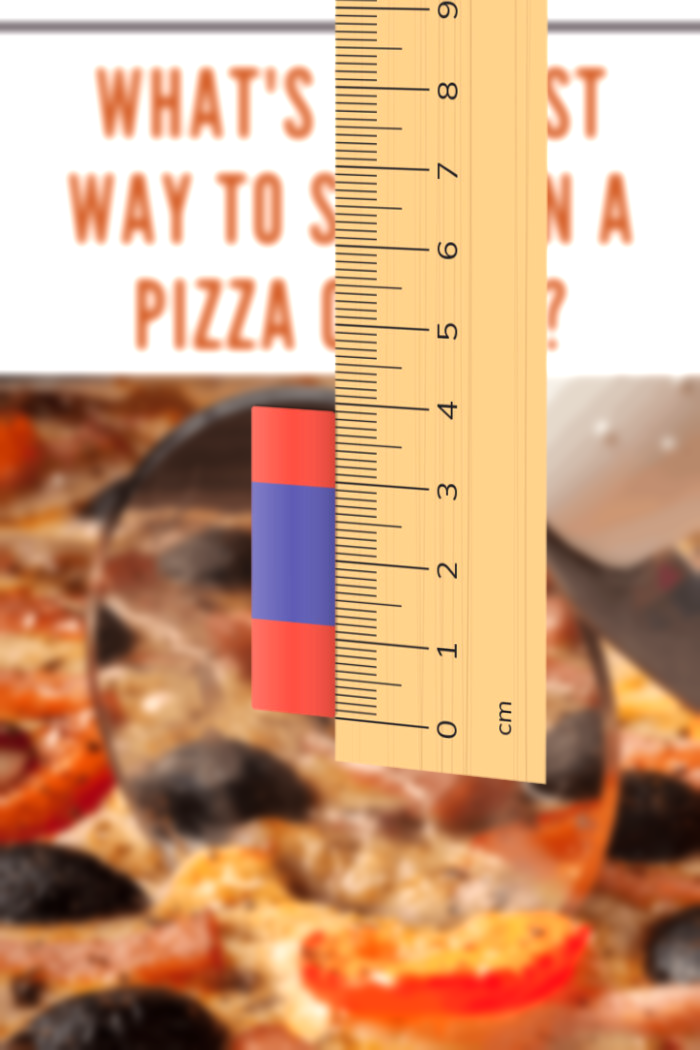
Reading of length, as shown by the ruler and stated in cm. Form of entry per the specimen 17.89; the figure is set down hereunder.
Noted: 3.9
